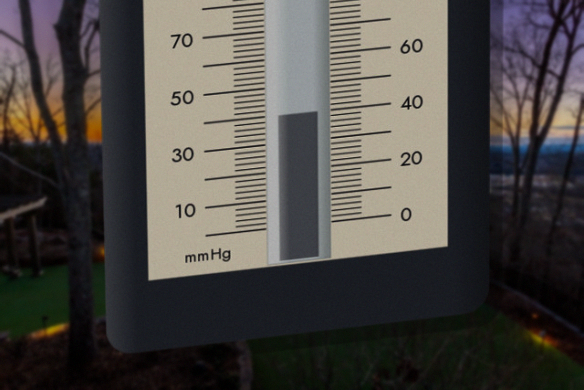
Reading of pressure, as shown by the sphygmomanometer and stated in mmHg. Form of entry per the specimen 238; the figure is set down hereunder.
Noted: 40
